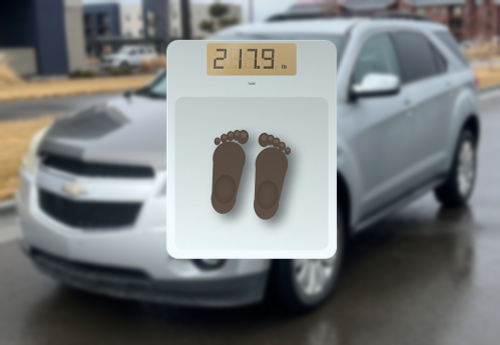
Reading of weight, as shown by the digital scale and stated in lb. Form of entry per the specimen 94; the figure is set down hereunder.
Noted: 217.9
